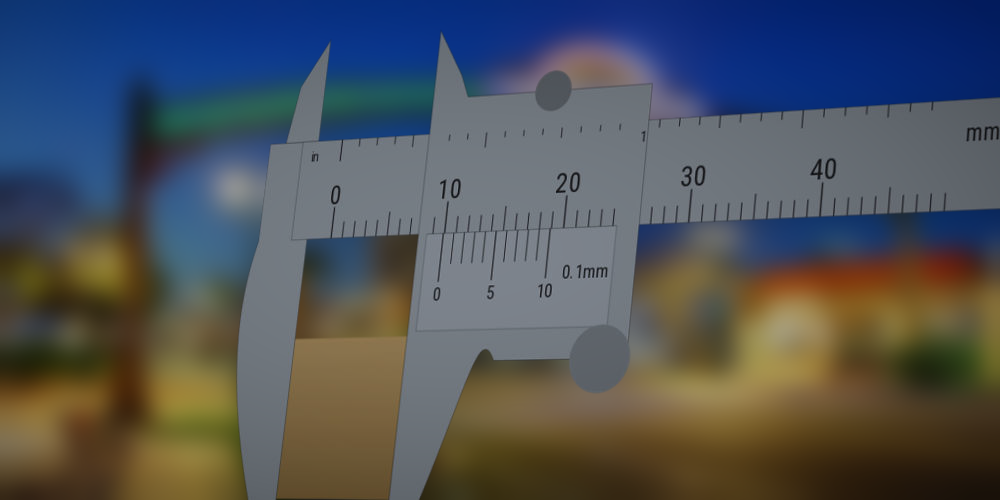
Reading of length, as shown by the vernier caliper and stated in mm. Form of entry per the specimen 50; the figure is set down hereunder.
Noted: 9.9
